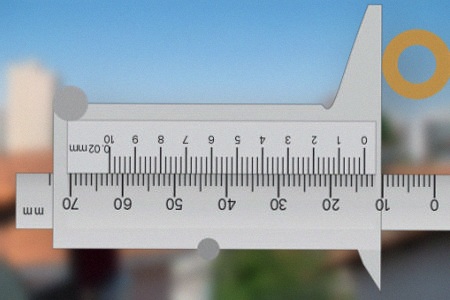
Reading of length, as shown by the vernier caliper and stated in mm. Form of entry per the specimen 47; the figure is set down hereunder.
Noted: 13.5
